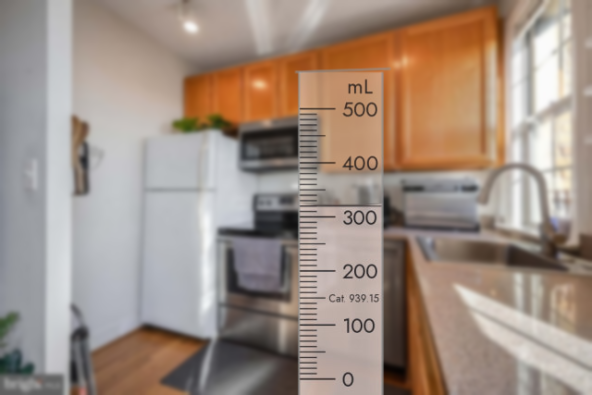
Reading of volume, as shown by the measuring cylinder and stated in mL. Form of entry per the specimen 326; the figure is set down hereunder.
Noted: 320
